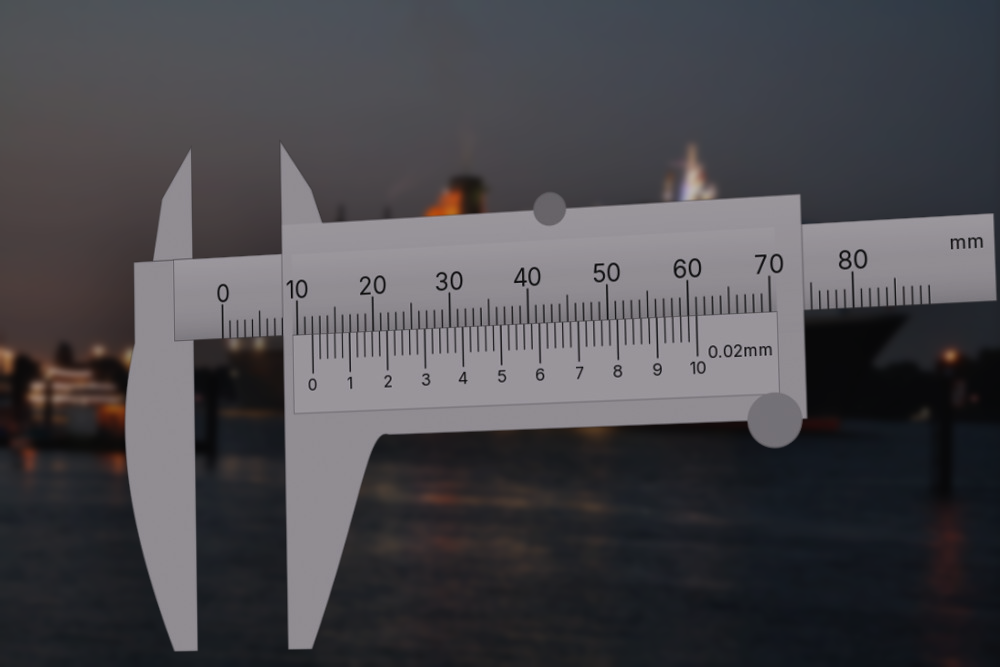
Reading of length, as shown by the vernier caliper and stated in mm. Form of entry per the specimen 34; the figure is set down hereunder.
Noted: 12.0
